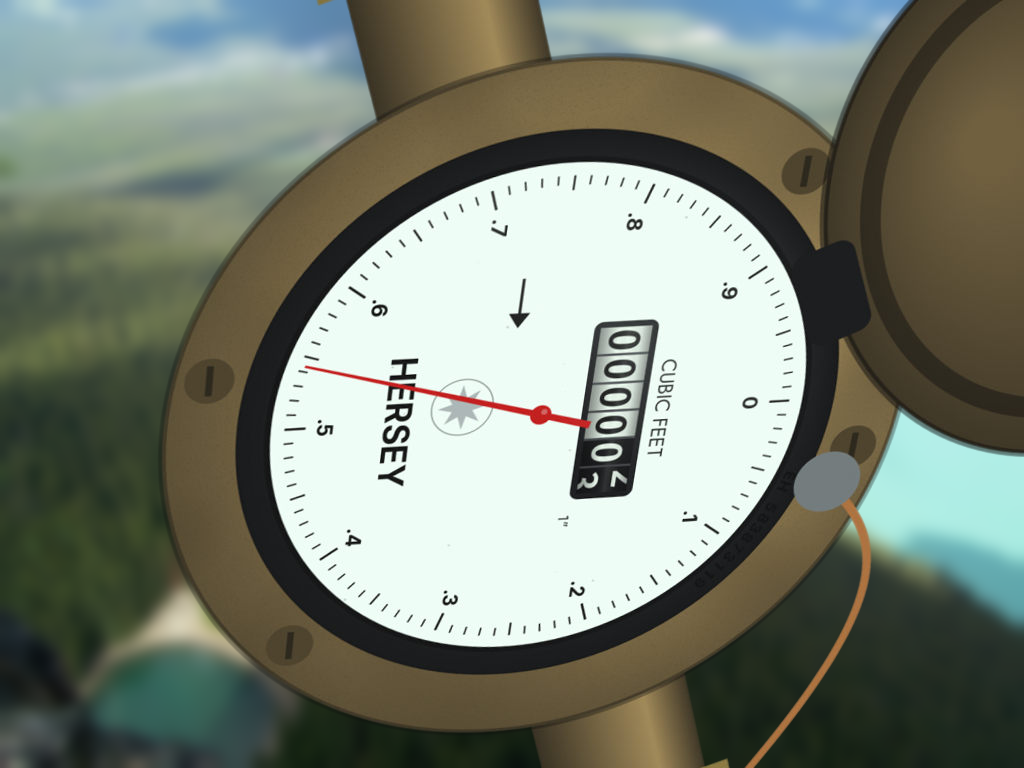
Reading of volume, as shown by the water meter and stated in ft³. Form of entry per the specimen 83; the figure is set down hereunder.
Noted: 2.54
